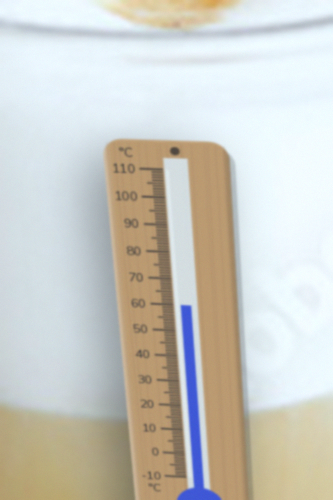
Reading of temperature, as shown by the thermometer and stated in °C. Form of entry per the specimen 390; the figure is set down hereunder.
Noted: 60
